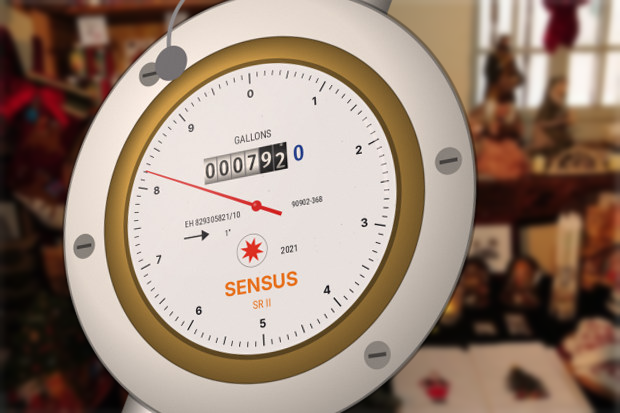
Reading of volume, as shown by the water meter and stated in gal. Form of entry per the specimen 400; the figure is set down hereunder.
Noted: 7918.2
